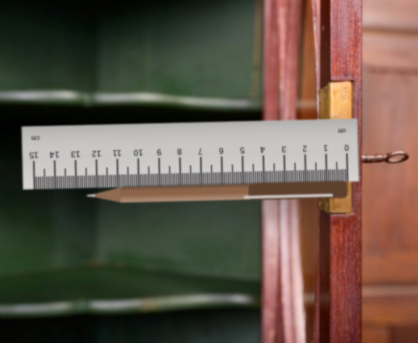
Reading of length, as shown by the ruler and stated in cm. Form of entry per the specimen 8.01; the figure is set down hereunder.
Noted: 12.5
